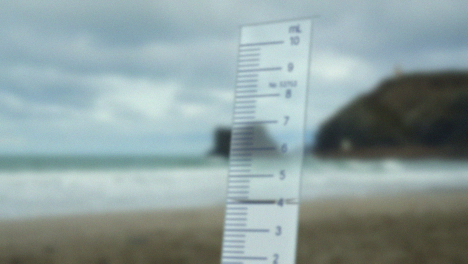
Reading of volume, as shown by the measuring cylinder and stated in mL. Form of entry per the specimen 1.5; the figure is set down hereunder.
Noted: 4
